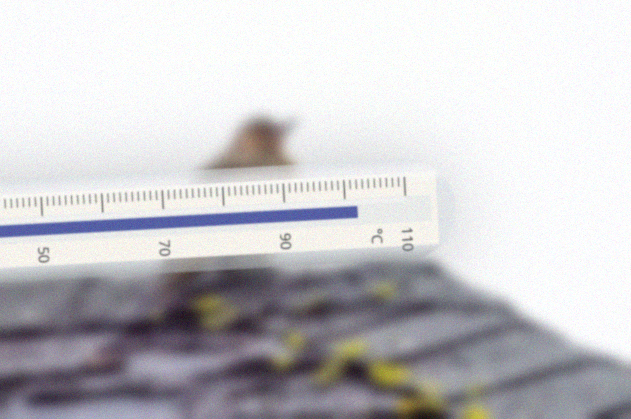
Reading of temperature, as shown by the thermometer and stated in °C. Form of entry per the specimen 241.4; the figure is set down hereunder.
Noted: 102
